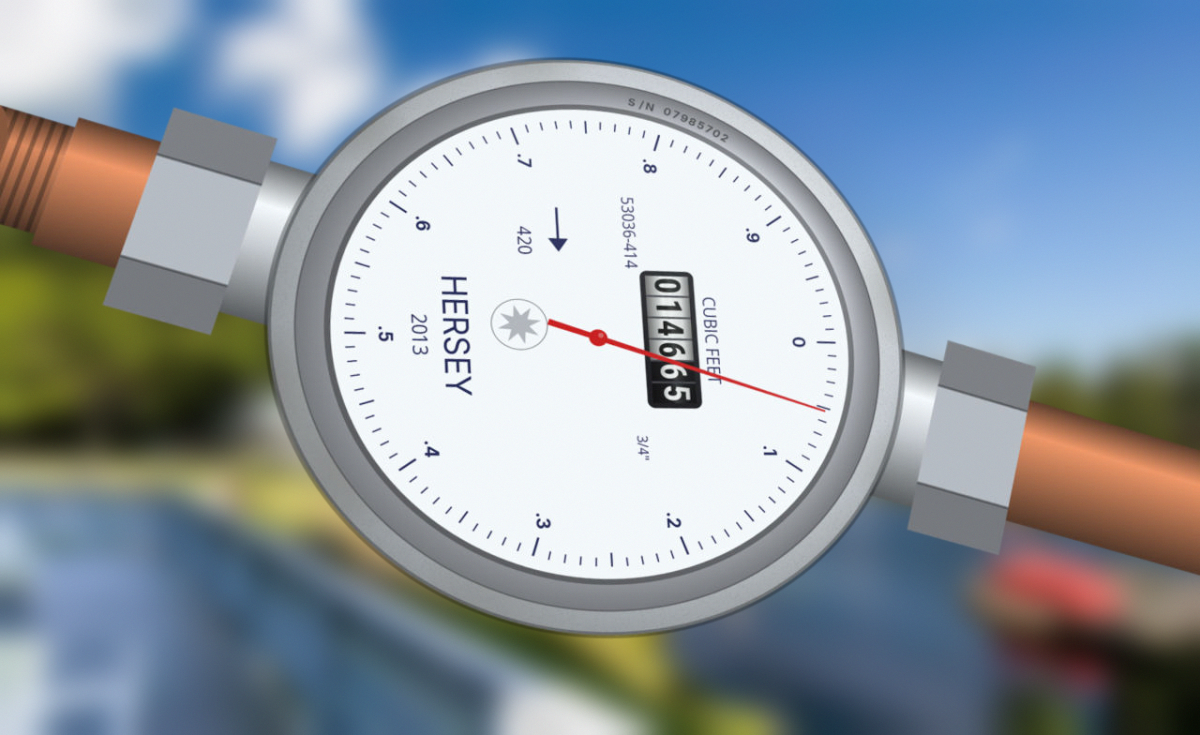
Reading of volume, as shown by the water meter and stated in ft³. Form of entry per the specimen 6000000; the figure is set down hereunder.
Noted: 14665.05
